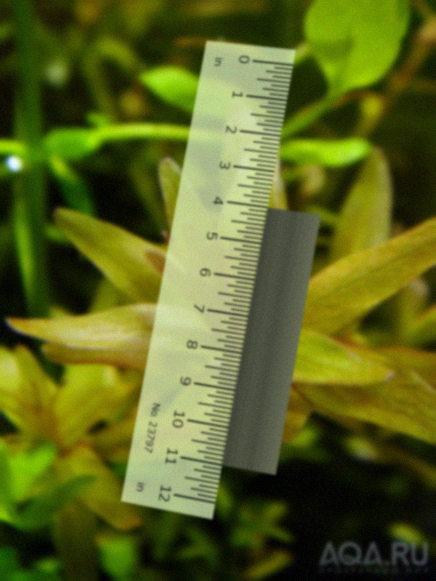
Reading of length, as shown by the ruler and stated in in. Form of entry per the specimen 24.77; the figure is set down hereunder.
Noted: 7
